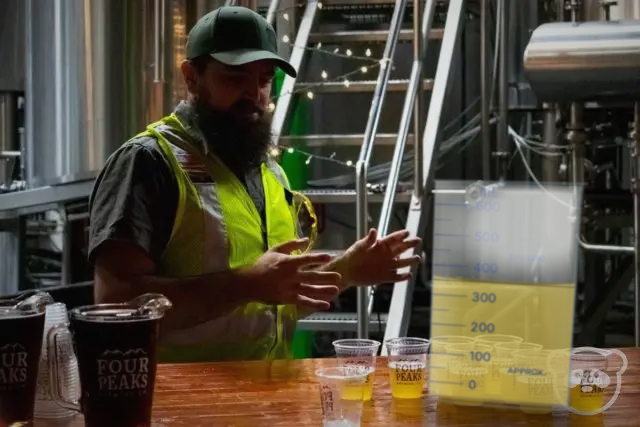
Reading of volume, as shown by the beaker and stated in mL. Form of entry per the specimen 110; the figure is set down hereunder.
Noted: 350
